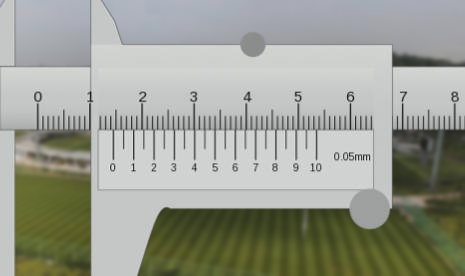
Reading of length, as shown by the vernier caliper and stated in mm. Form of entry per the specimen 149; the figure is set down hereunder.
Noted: 14.5
